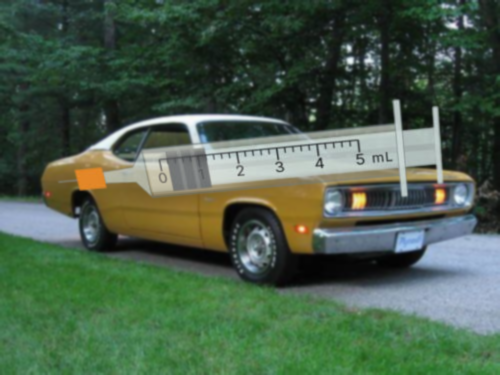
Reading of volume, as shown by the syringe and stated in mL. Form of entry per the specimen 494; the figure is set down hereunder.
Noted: 0.2
